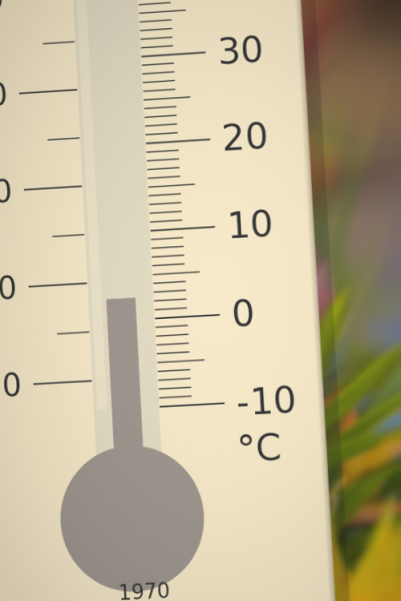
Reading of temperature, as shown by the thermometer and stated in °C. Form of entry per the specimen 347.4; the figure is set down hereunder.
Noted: 2.5
